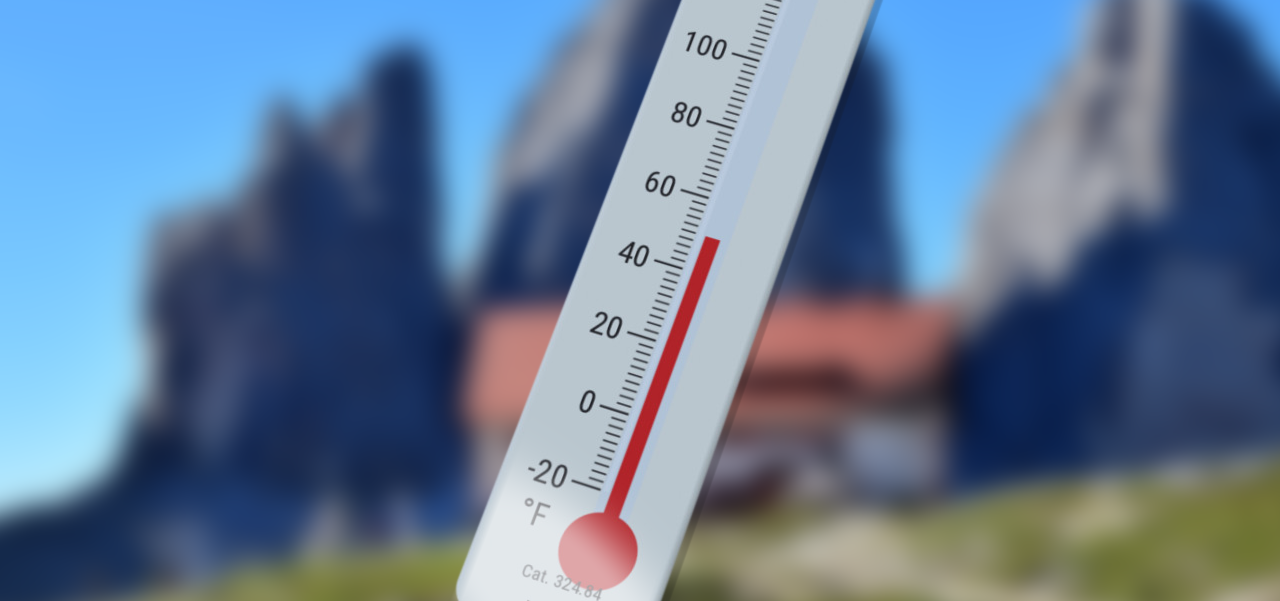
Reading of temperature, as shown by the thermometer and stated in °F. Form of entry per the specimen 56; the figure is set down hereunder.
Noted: 50
